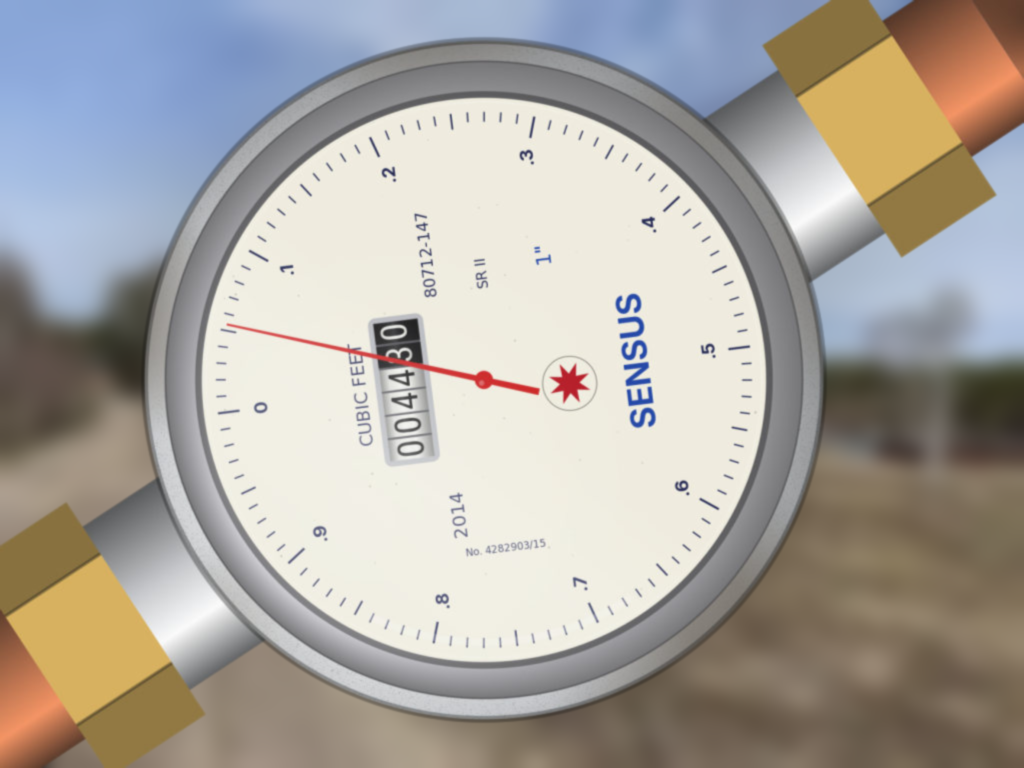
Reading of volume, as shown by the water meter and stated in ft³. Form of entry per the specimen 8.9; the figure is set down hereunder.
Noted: 4430.05
